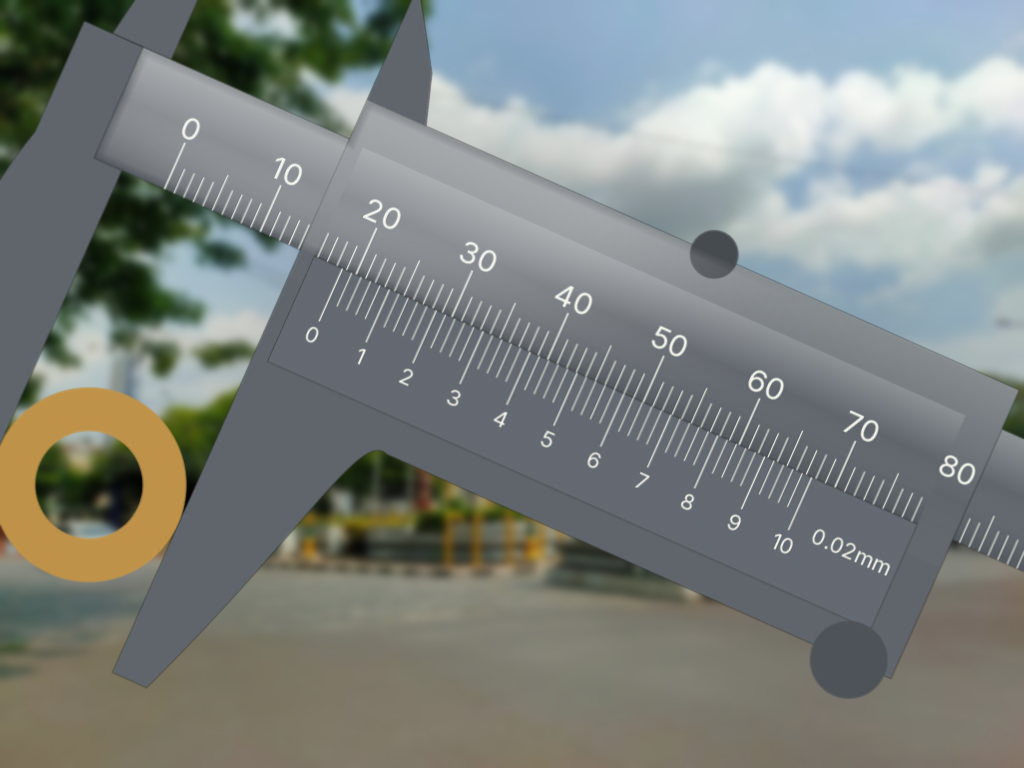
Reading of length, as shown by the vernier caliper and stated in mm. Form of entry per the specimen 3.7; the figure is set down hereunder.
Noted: 18.6
